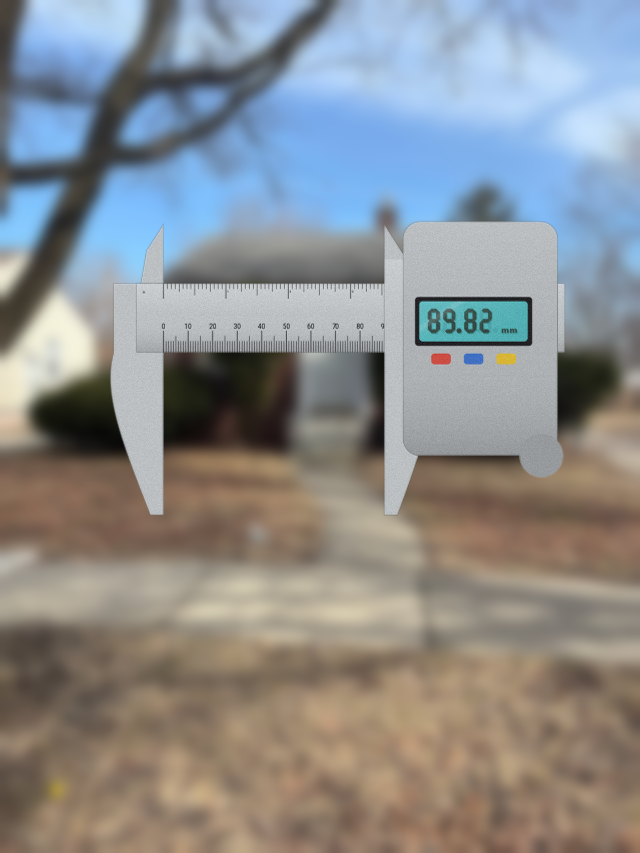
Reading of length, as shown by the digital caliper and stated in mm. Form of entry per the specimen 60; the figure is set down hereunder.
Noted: 89.82
